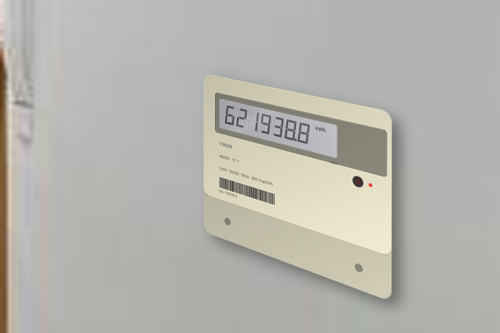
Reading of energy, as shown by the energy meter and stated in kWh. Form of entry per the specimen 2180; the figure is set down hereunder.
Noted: 621938.8
